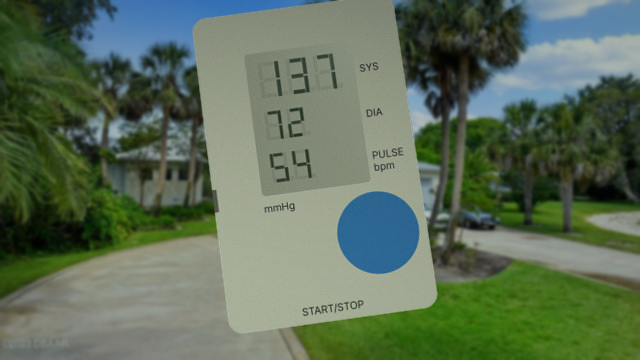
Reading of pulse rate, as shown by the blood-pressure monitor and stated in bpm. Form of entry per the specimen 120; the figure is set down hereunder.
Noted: 54
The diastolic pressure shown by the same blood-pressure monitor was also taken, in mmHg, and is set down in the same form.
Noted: 72
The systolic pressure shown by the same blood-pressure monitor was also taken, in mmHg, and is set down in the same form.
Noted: 137
